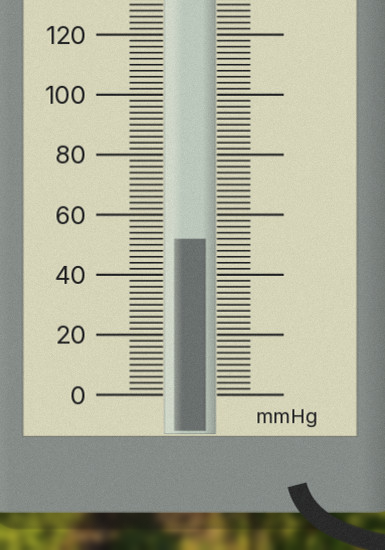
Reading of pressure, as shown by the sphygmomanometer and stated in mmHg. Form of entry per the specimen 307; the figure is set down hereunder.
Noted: 52
